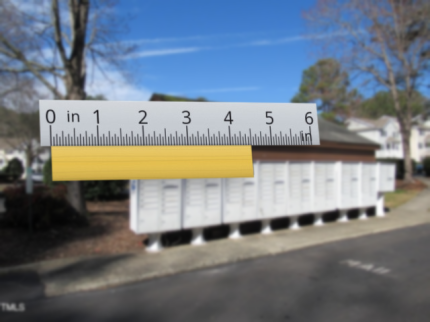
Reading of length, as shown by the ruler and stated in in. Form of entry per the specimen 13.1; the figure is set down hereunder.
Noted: 4.5
